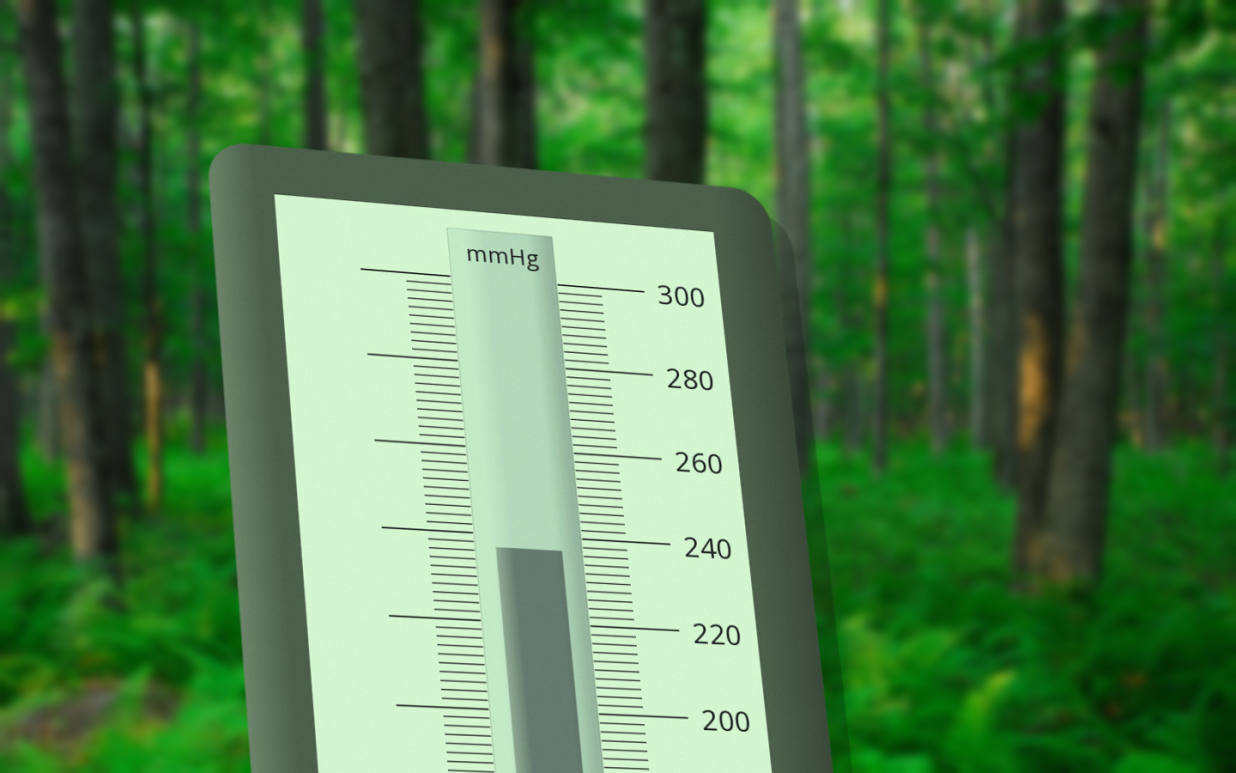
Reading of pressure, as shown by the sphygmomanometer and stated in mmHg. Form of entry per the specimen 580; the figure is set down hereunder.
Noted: 237
